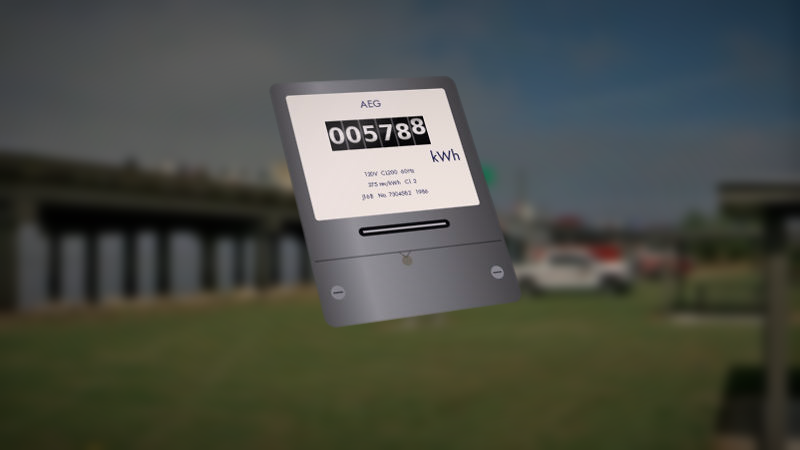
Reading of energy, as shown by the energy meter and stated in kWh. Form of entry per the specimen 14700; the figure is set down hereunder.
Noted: 5788
